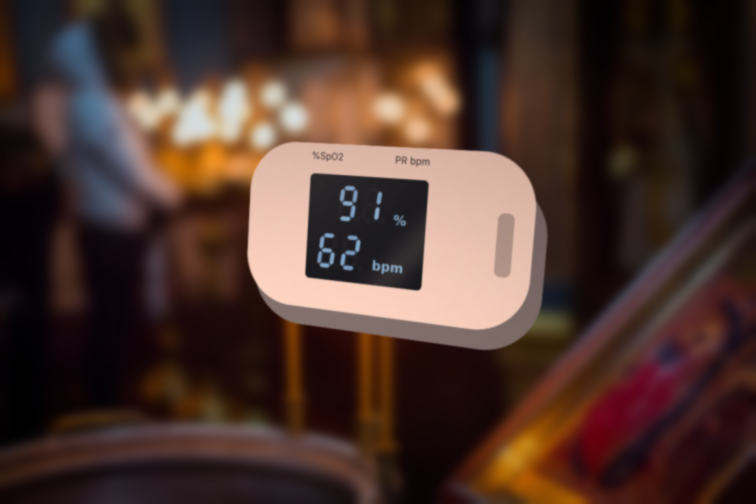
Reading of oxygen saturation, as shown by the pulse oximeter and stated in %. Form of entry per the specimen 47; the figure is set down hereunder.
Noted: 91
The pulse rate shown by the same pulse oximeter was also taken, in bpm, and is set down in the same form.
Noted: 62
